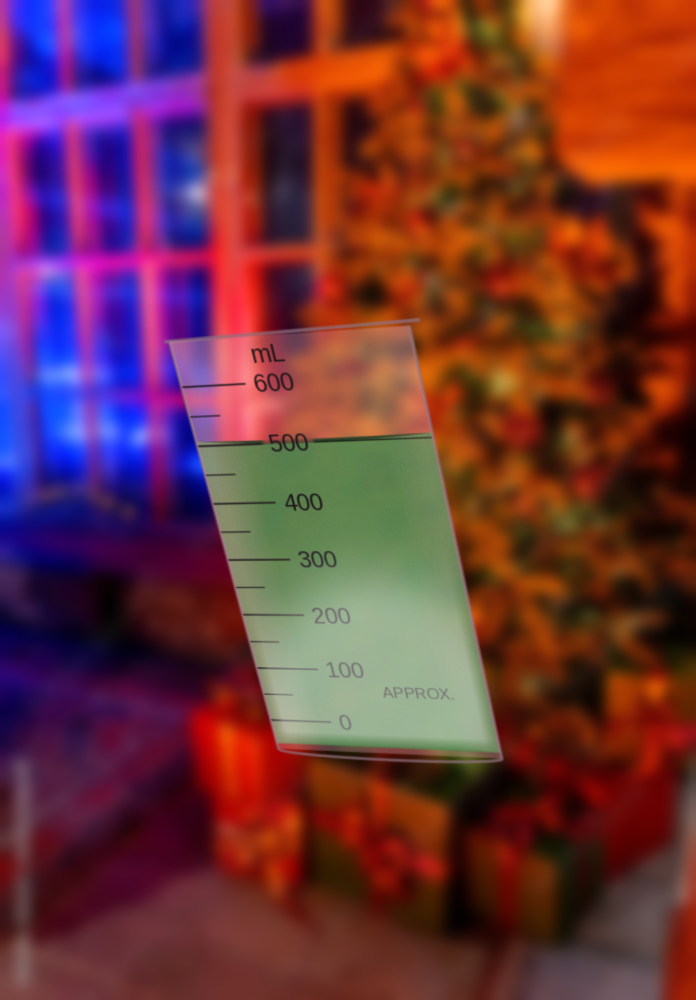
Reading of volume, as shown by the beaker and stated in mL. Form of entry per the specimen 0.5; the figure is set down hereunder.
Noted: 500
